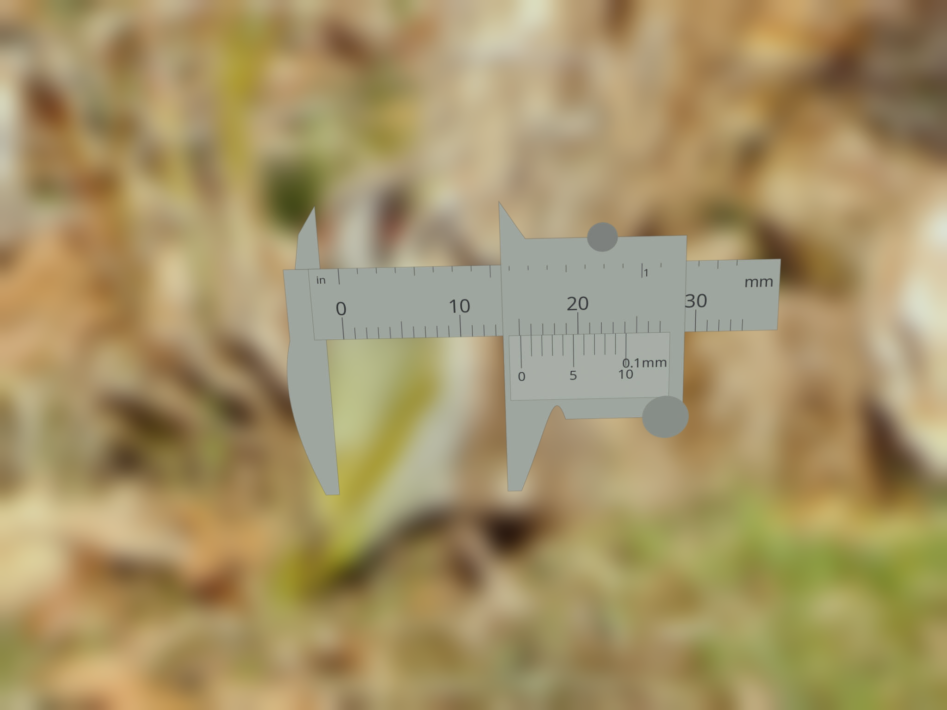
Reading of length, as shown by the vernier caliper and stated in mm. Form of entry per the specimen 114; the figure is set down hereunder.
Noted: 15.1
